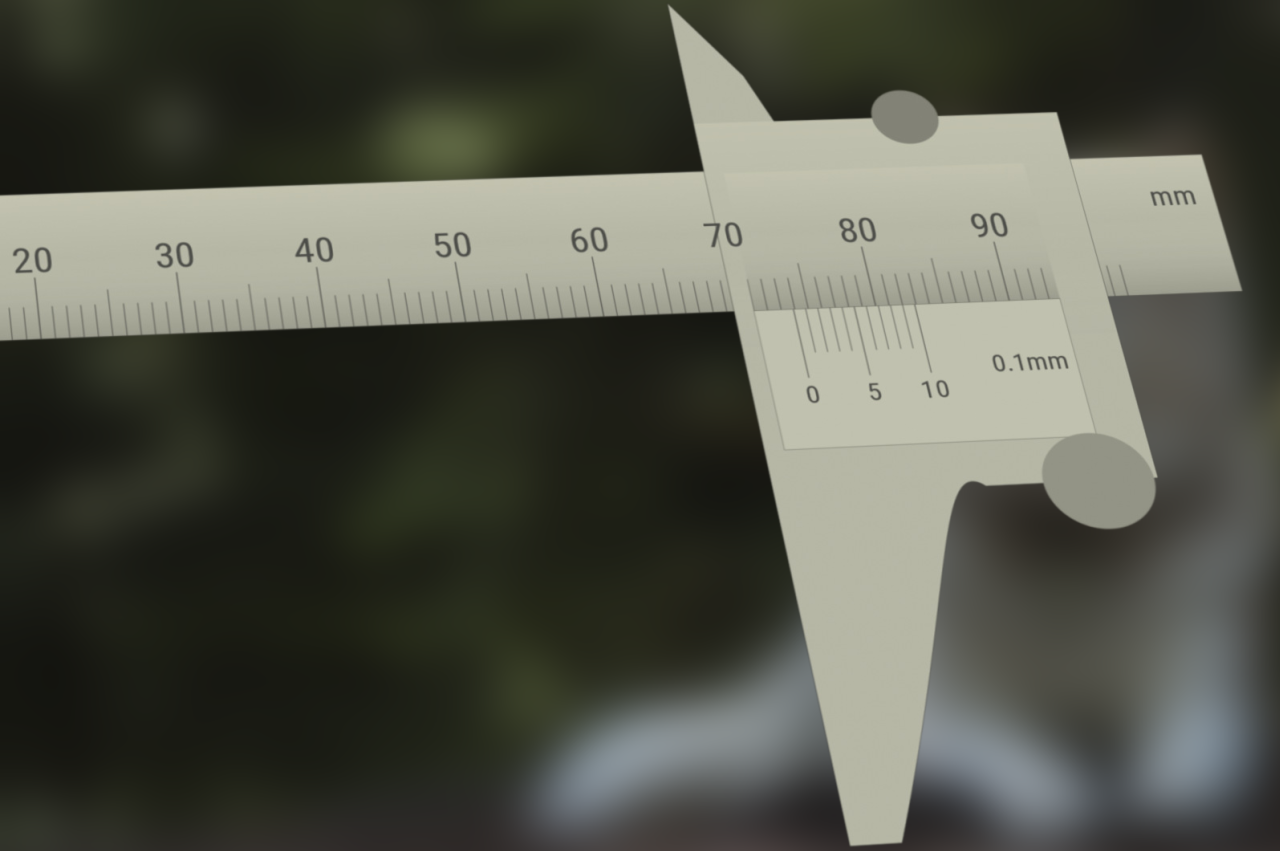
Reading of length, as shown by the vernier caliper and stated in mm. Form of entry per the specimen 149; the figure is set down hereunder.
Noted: 73.9
